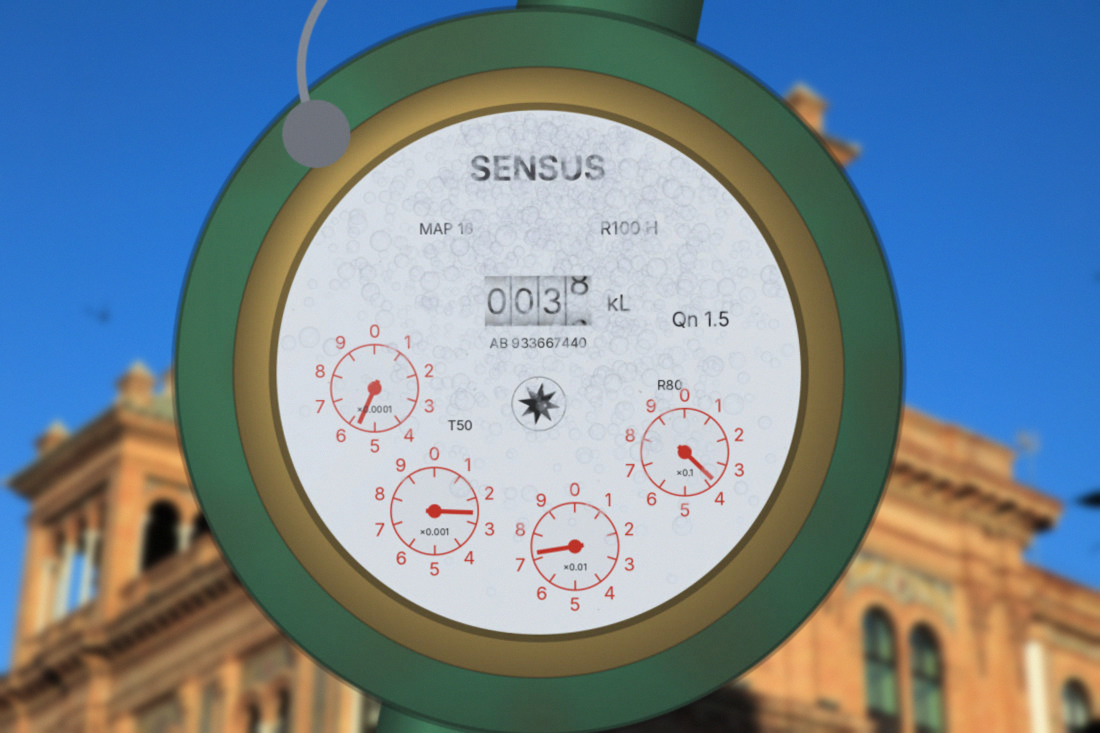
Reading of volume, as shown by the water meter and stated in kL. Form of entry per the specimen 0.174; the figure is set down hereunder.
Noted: 38.3725
